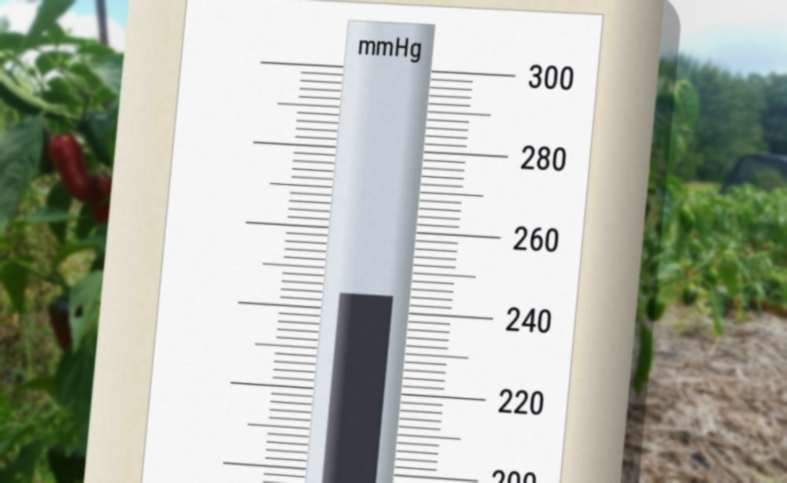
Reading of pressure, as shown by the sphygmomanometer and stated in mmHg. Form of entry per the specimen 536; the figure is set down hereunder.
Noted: 244
